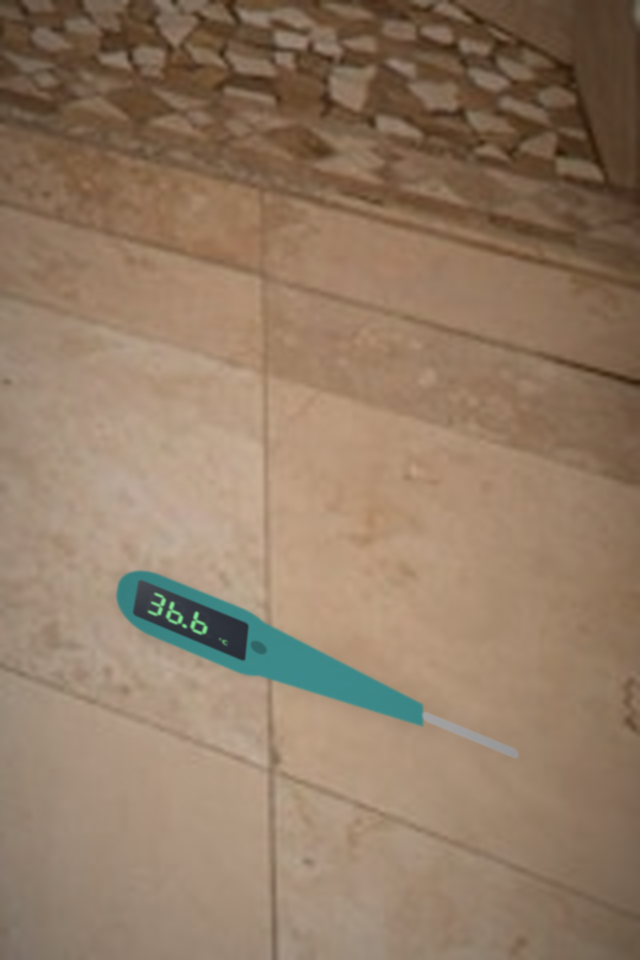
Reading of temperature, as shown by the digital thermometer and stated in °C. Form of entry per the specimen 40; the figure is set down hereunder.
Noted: 36.6
